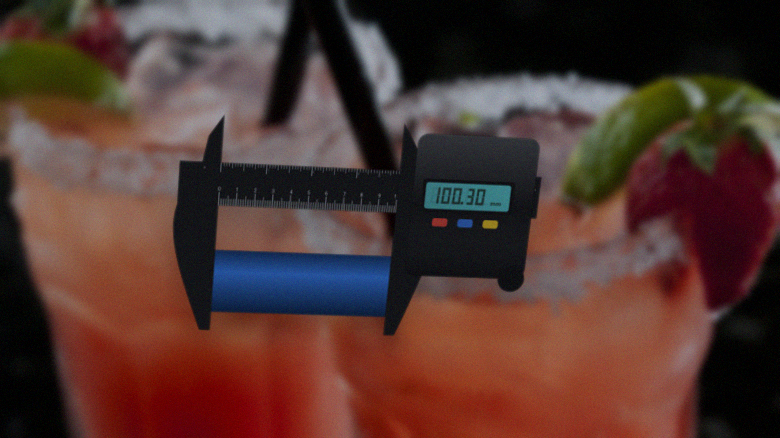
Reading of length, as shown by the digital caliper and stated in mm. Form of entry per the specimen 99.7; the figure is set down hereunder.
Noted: 100.30
